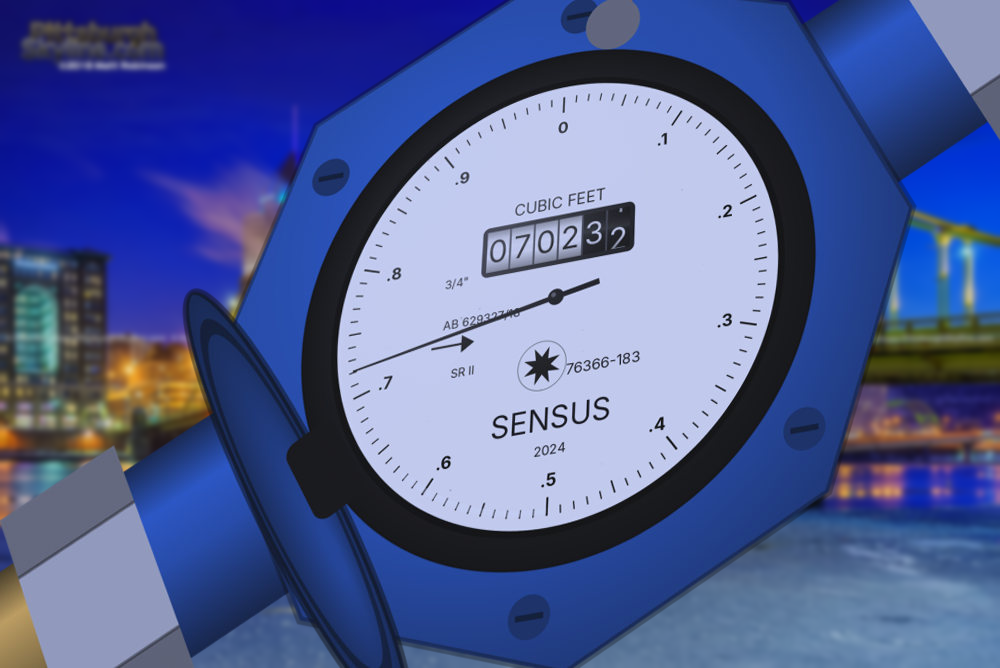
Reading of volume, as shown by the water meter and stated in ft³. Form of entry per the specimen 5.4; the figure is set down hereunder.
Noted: 70231.72
